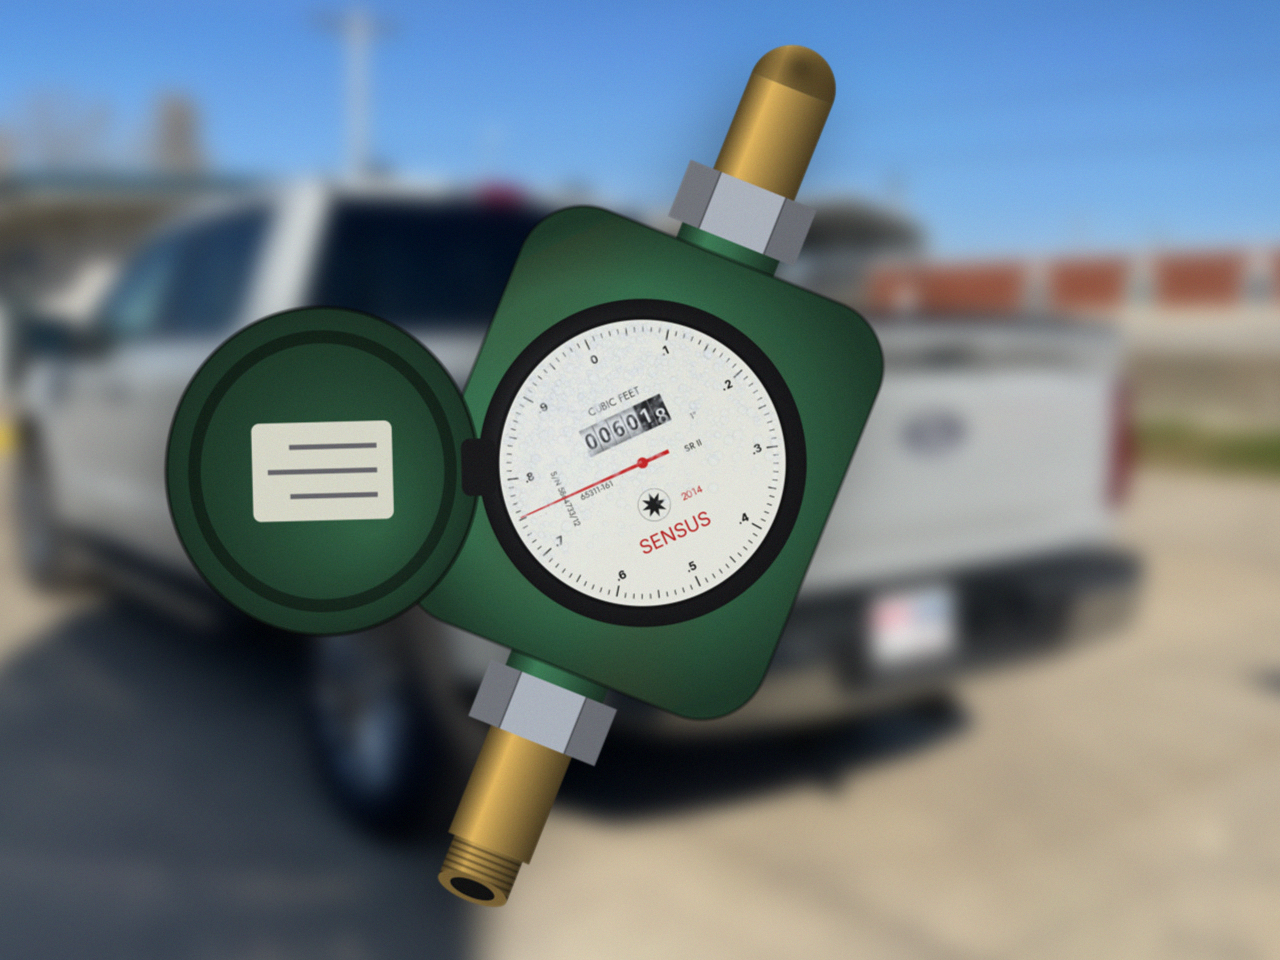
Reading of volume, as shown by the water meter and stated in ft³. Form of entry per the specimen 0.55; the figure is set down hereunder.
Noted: 6017.75
